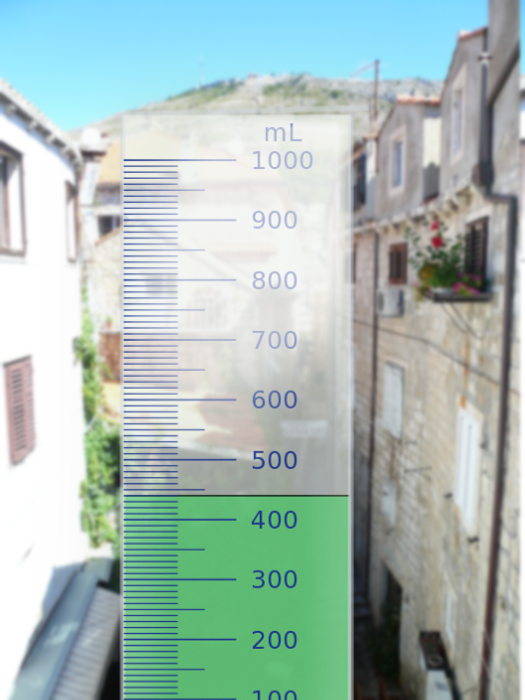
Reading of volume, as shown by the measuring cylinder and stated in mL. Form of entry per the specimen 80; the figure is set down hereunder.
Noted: 440
